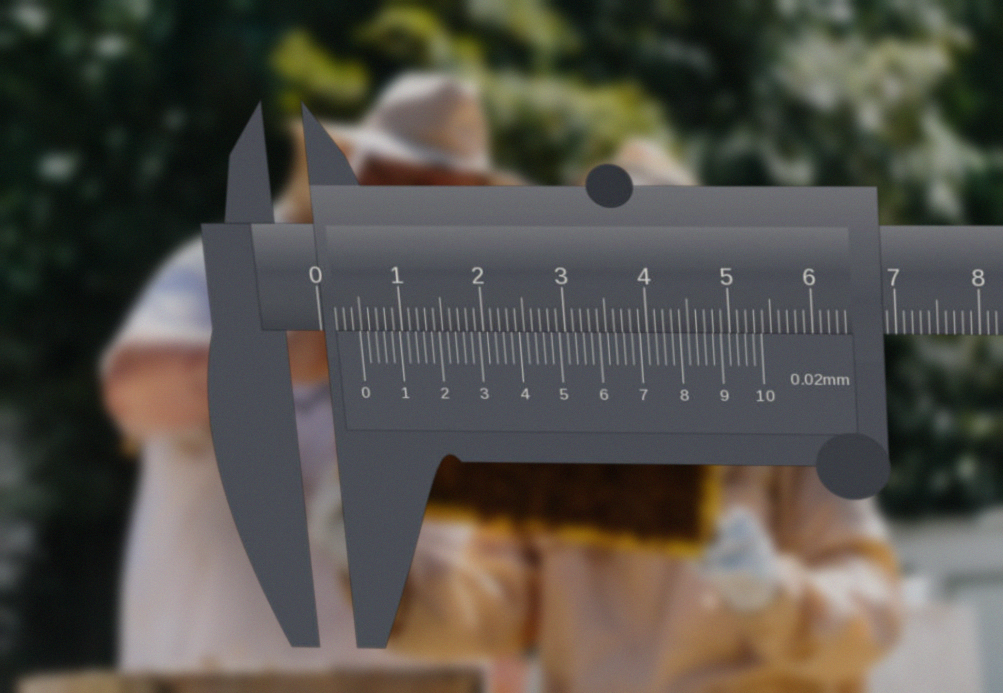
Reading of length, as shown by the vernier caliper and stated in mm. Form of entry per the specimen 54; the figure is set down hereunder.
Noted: 4.8
